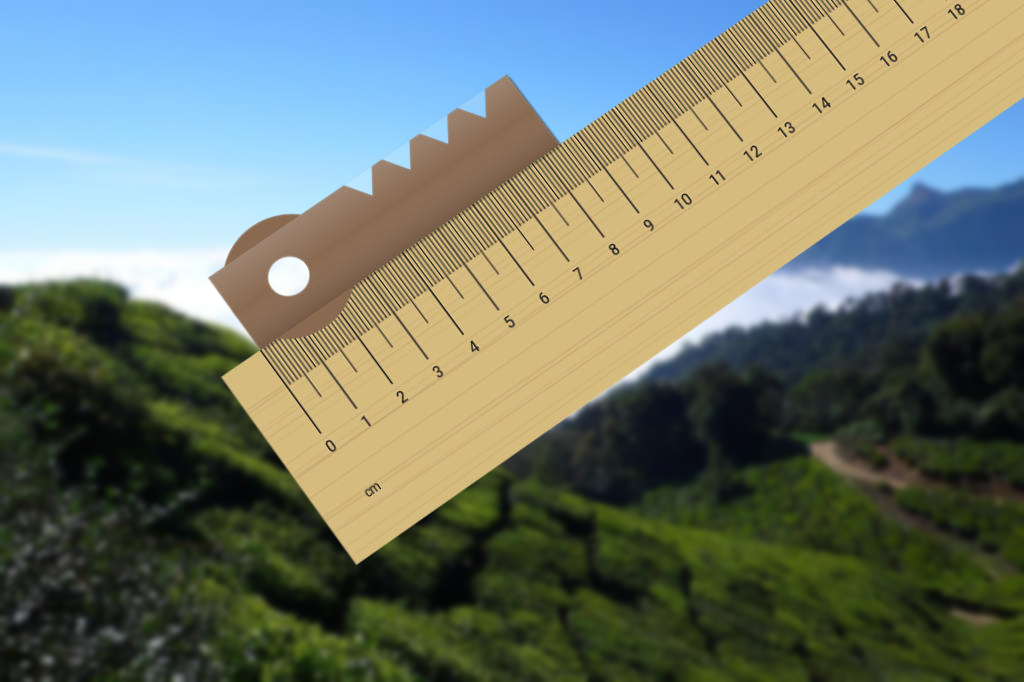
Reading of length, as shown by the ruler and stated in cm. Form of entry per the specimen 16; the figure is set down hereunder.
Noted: 8.5
